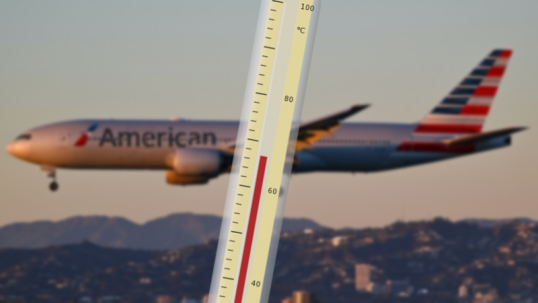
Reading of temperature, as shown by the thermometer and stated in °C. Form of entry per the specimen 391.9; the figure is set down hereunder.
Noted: 67
